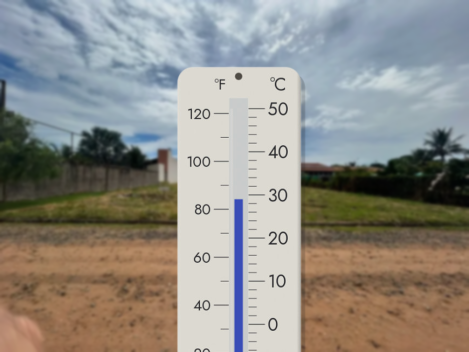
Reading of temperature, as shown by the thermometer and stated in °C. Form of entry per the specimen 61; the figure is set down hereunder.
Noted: 29
